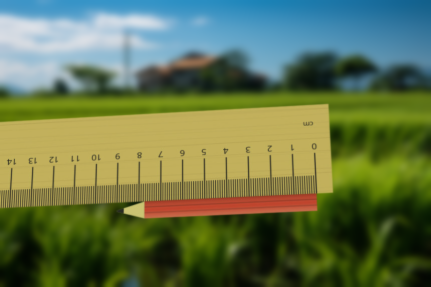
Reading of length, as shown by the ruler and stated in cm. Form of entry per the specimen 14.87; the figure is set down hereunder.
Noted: 9
